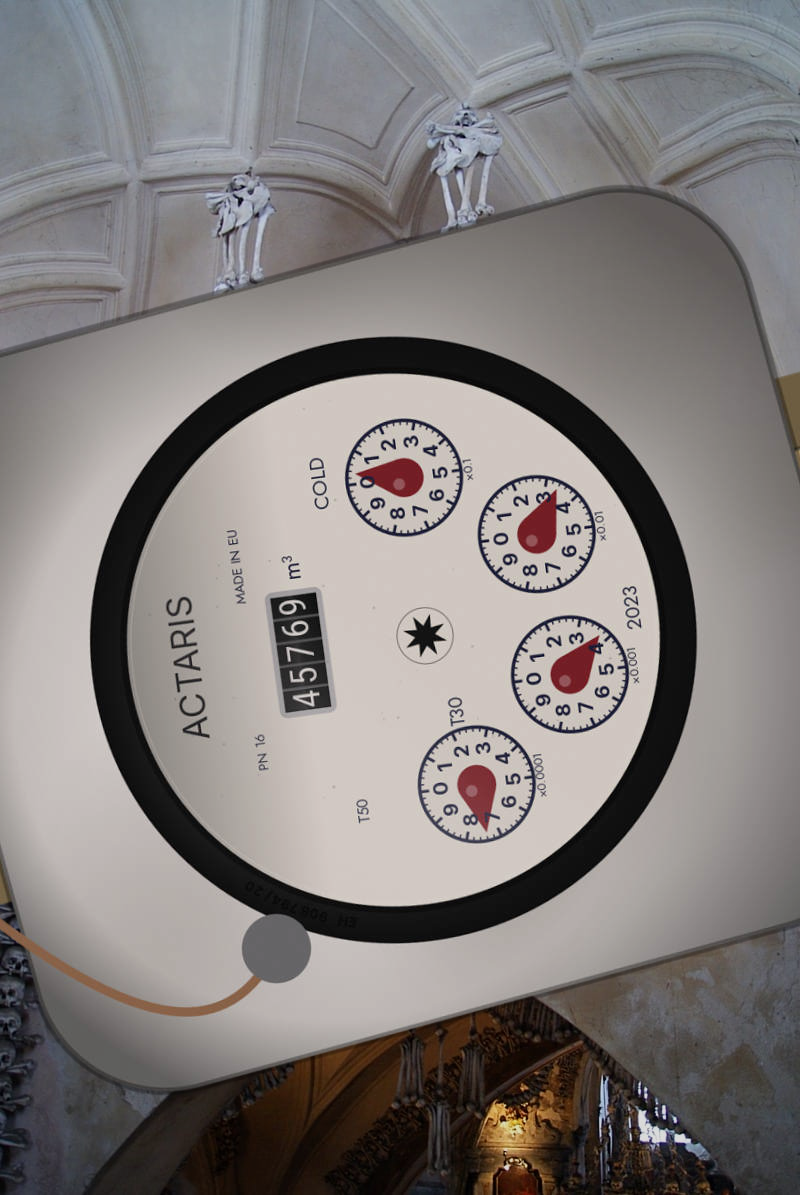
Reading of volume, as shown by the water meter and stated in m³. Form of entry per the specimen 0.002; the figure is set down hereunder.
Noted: 45769.0337
